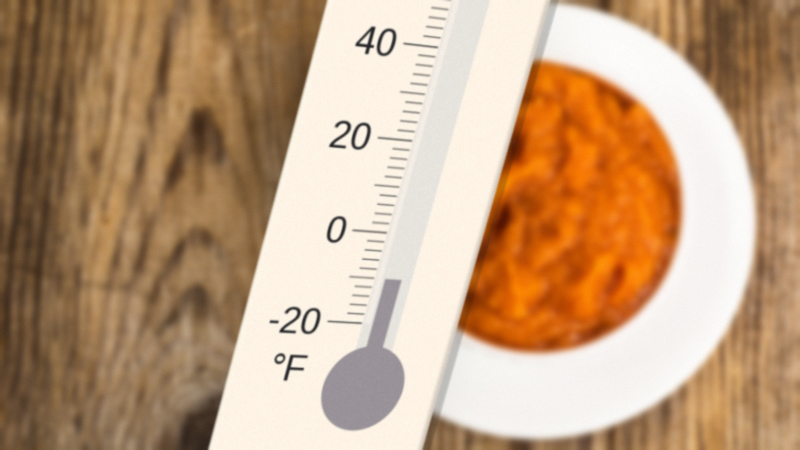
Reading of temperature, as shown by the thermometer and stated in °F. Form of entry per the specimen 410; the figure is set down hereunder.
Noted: -10
